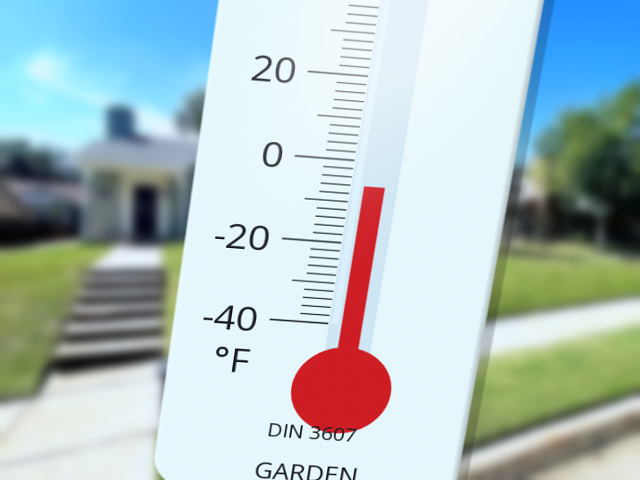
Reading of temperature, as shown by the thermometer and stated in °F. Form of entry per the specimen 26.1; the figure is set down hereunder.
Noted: -6
